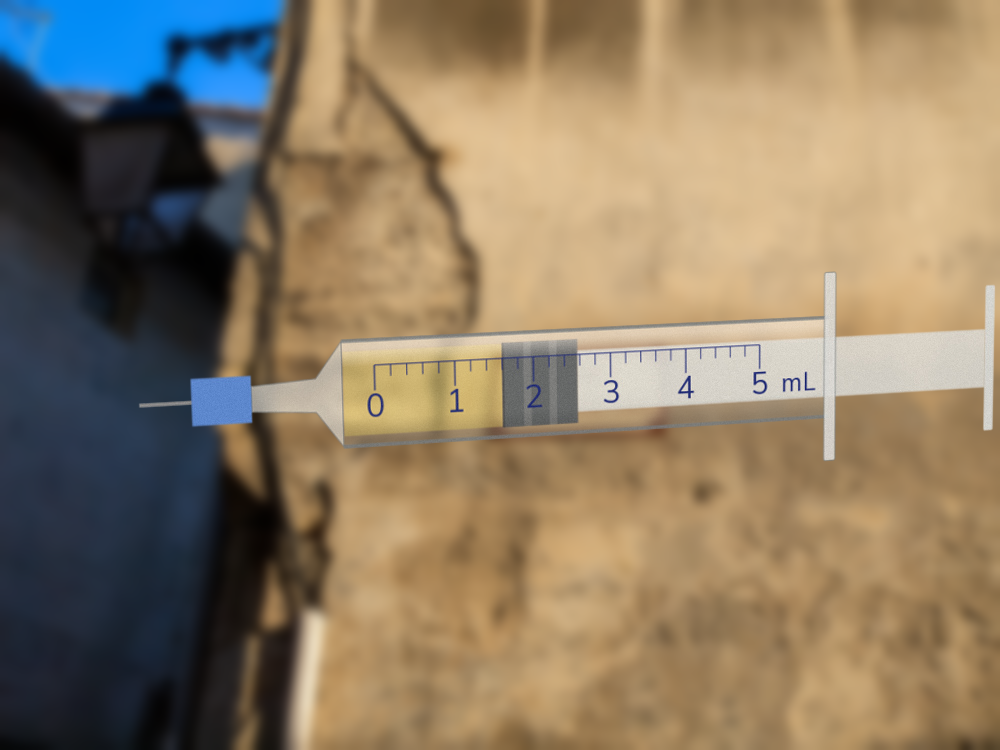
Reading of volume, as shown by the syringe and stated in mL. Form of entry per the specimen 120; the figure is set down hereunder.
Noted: 1.6
